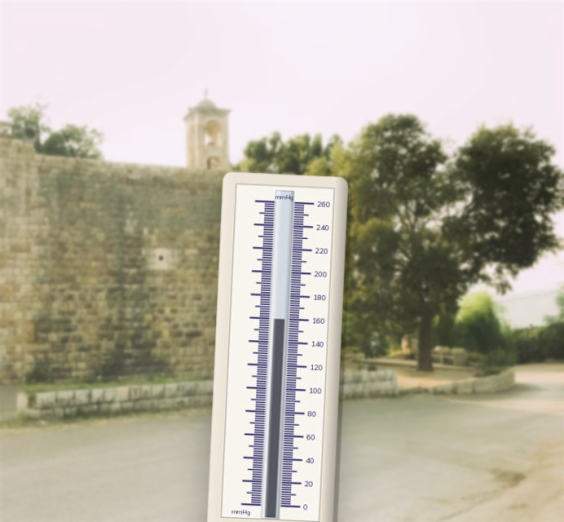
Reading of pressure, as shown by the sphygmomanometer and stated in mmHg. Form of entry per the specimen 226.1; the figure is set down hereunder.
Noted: 160
